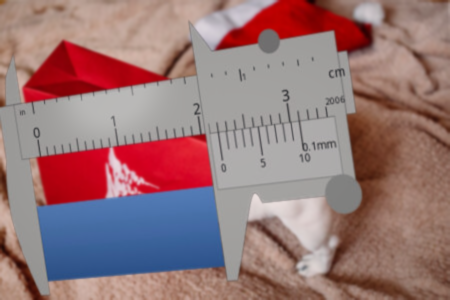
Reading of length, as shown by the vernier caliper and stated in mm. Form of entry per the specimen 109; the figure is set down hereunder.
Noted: 22.0
